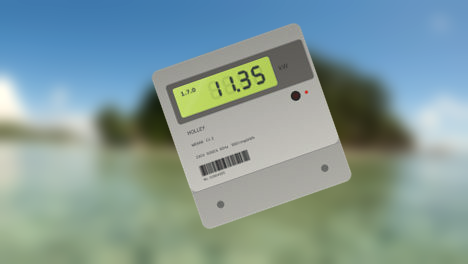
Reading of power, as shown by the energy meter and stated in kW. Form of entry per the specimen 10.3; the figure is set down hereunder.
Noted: 11.35
